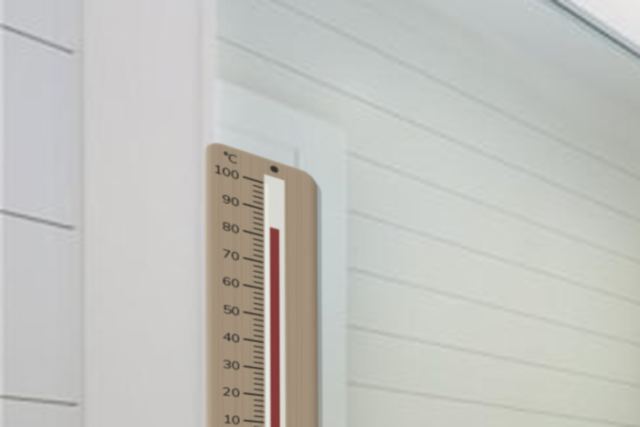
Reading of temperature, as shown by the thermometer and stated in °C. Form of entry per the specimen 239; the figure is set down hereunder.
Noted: 84
